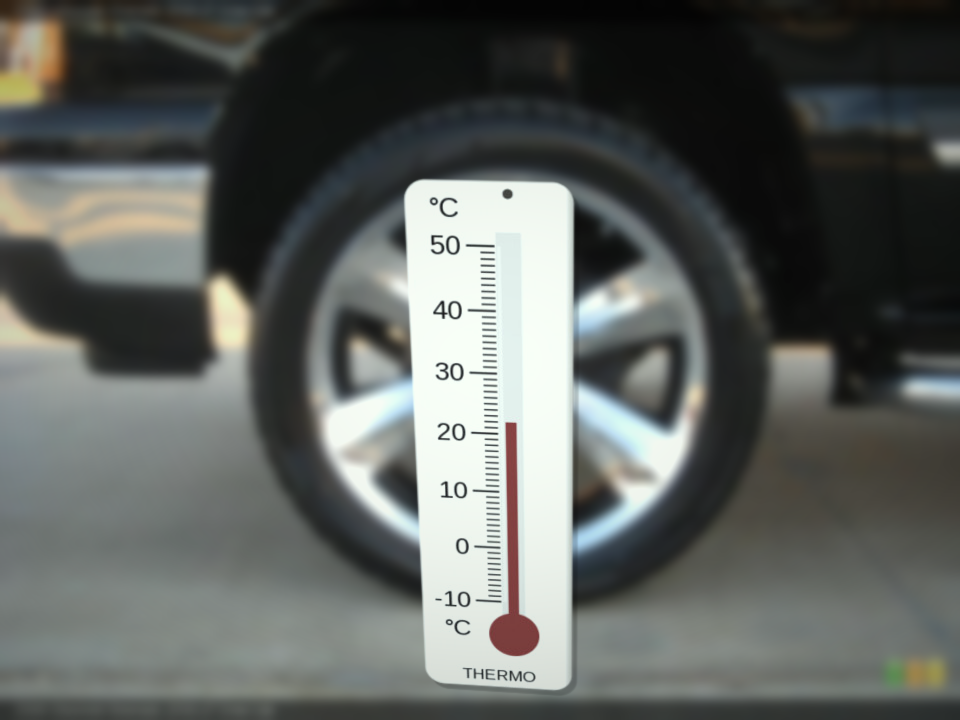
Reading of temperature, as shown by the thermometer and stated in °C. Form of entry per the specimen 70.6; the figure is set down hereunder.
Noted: 22
